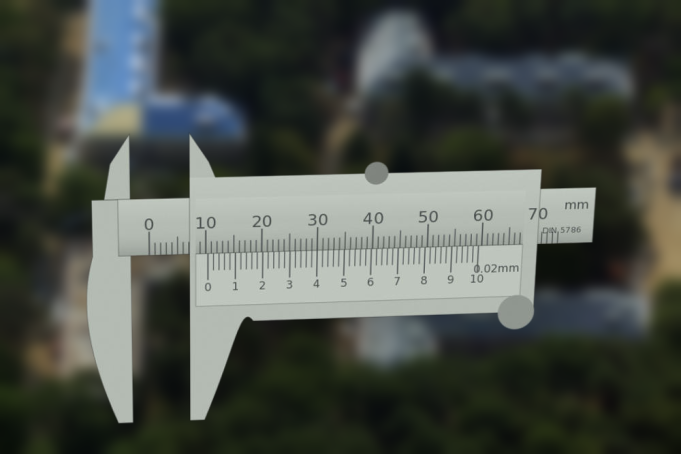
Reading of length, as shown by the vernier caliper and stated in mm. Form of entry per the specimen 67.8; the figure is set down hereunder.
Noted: 10.4
